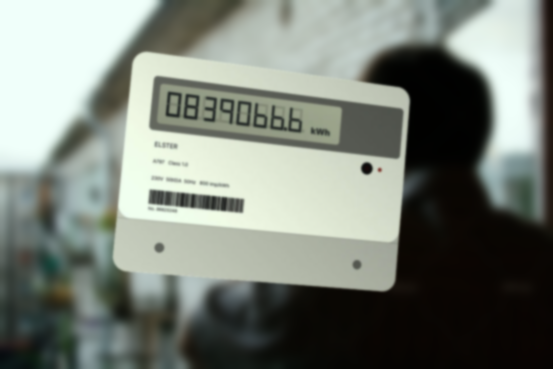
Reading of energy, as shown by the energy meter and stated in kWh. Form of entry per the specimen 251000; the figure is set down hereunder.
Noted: 839066.6
